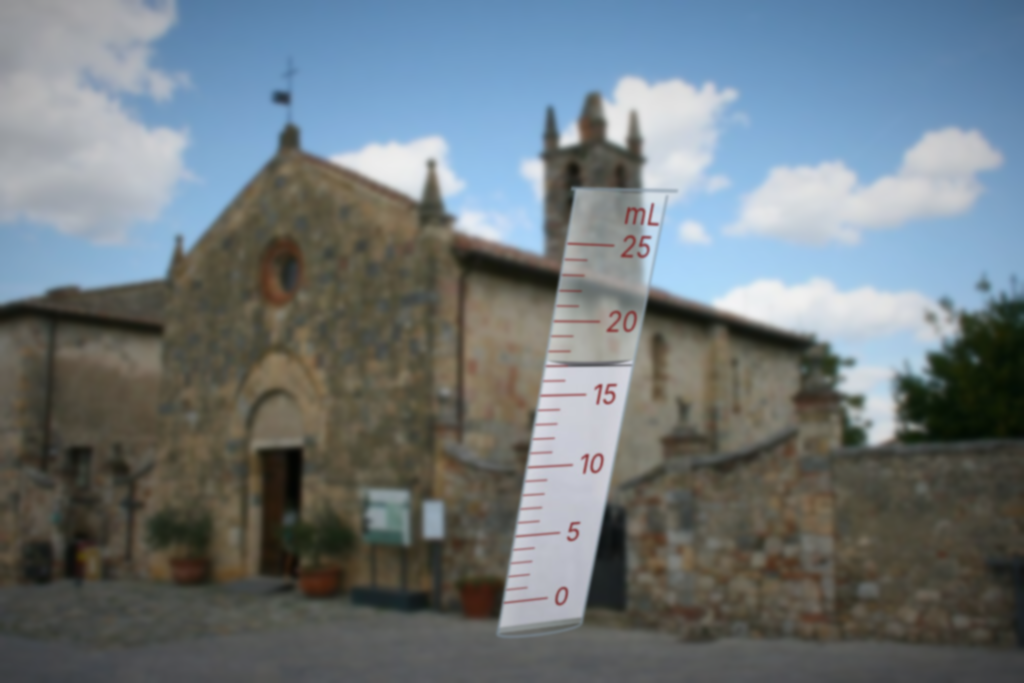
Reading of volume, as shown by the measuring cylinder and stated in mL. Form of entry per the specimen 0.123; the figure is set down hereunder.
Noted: 17
